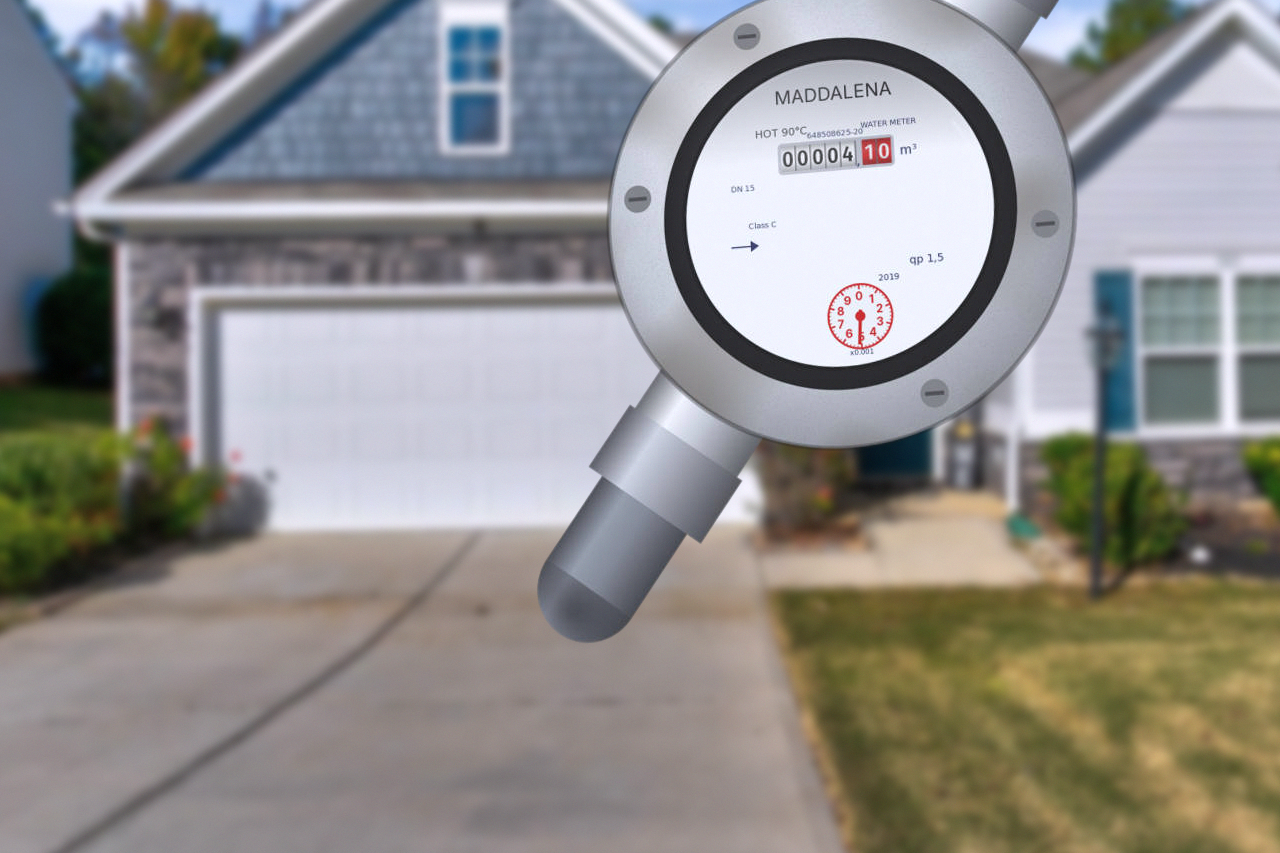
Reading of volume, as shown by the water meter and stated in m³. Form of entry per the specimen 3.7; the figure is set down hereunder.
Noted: 4.105
